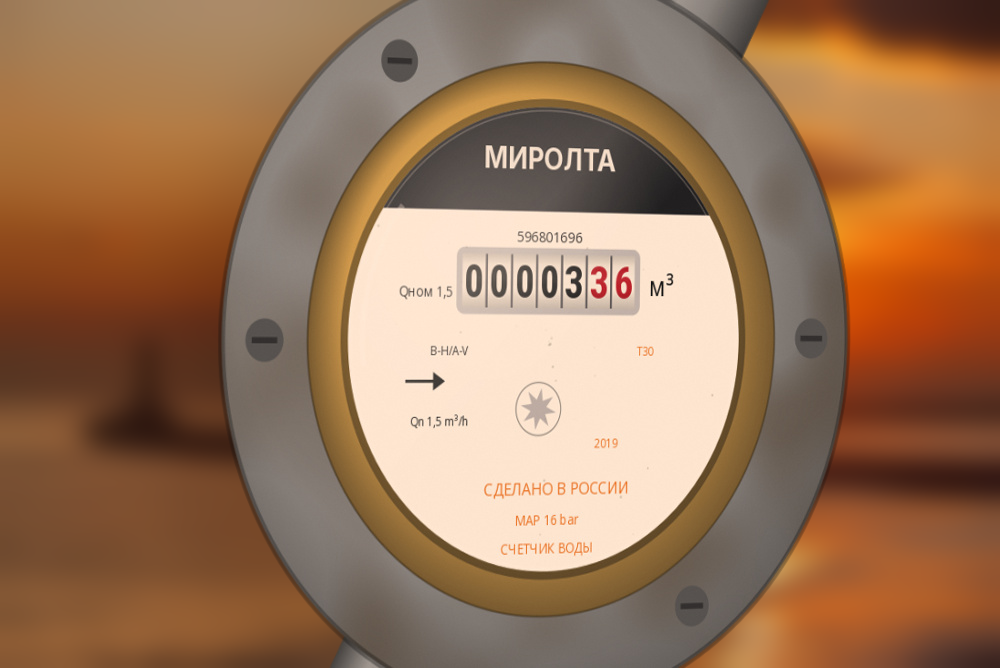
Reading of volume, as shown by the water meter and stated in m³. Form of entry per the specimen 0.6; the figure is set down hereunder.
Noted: 3.36
